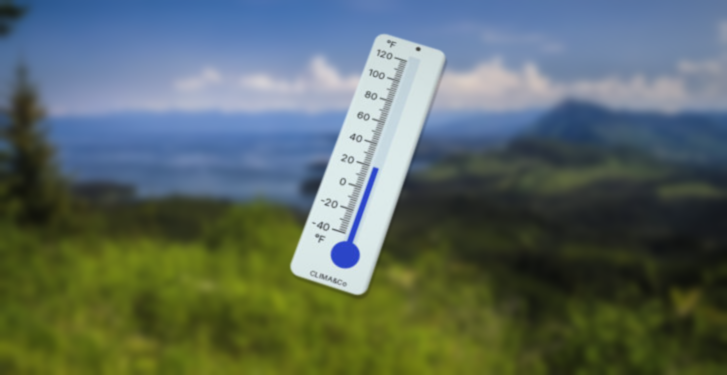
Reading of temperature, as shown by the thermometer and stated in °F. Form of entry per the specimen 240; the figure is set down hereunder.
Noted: 20
